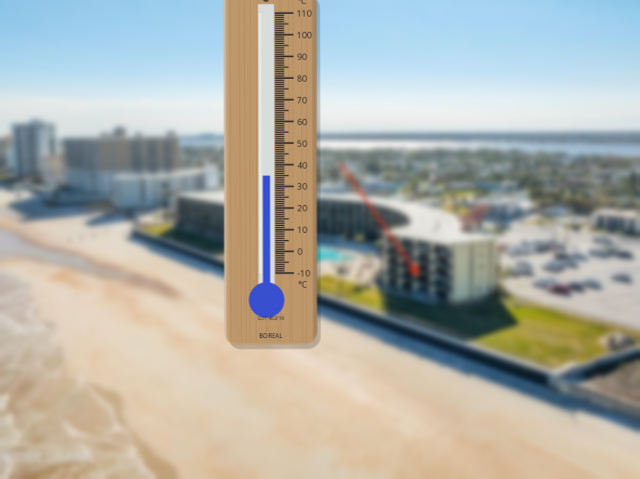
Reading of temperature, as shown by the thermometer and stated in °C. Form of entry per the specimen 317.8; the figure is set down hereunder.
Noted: 35
